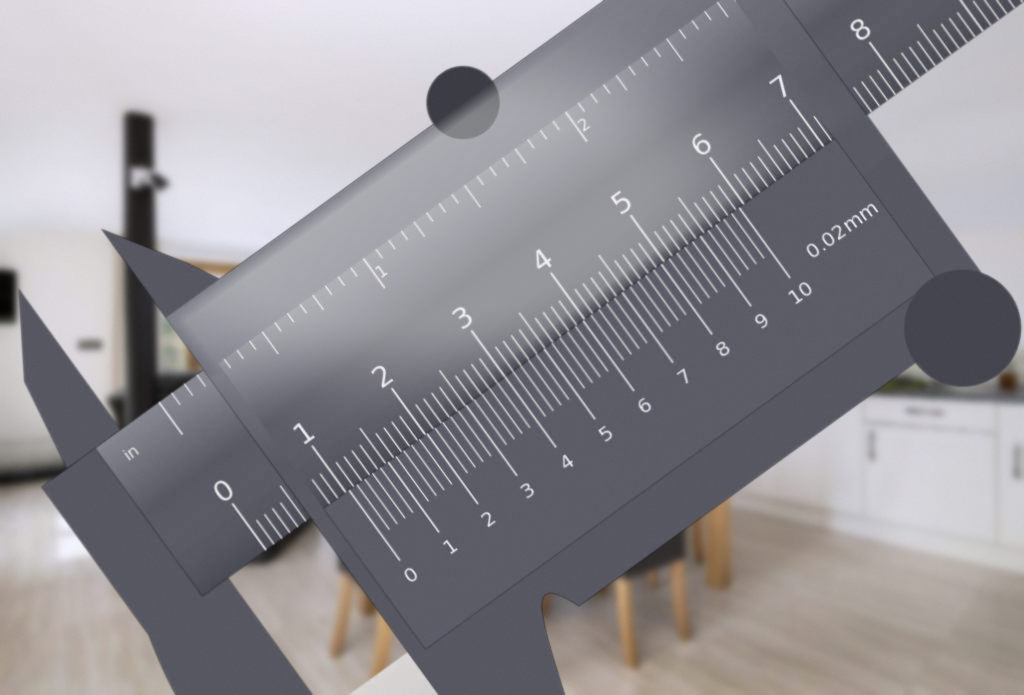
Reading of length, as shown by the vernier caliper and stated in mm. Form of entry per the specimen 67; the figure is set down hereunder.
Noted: 10.4
